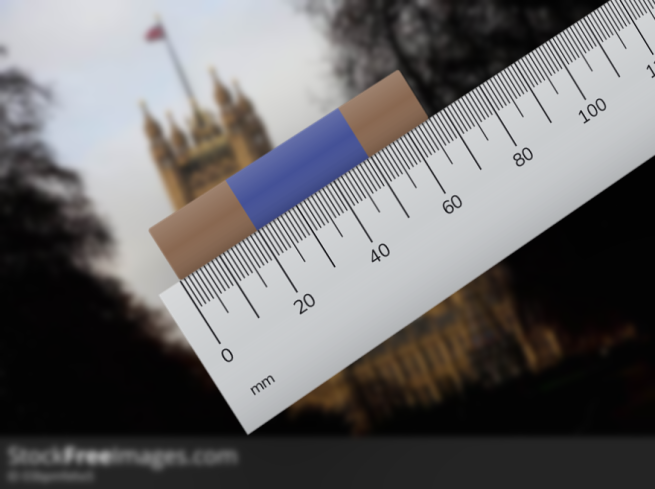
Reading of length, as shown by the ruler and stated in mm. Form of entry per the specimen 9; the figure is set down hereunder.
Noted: 66
